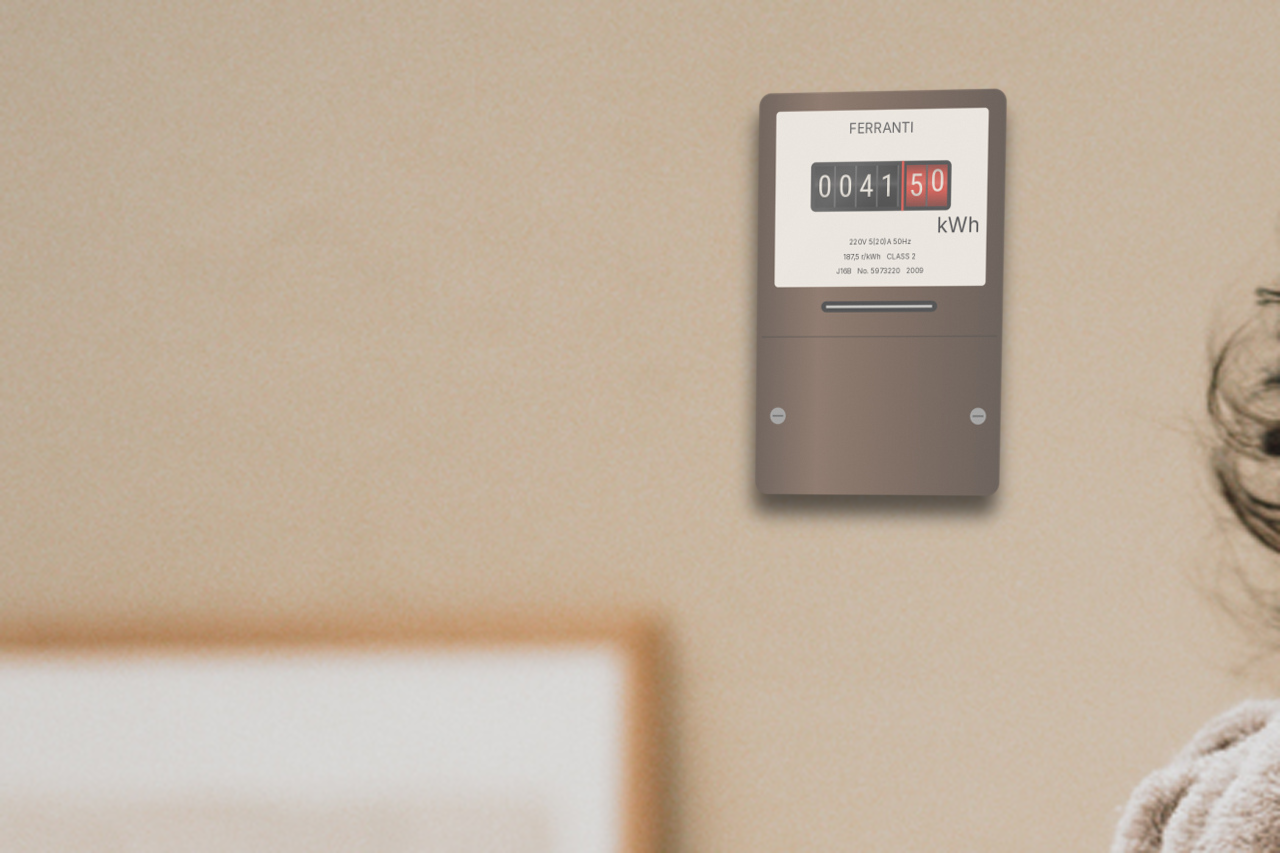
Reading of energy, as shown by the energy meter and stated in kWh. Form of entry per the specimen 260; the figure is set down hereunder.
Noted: 41.50
